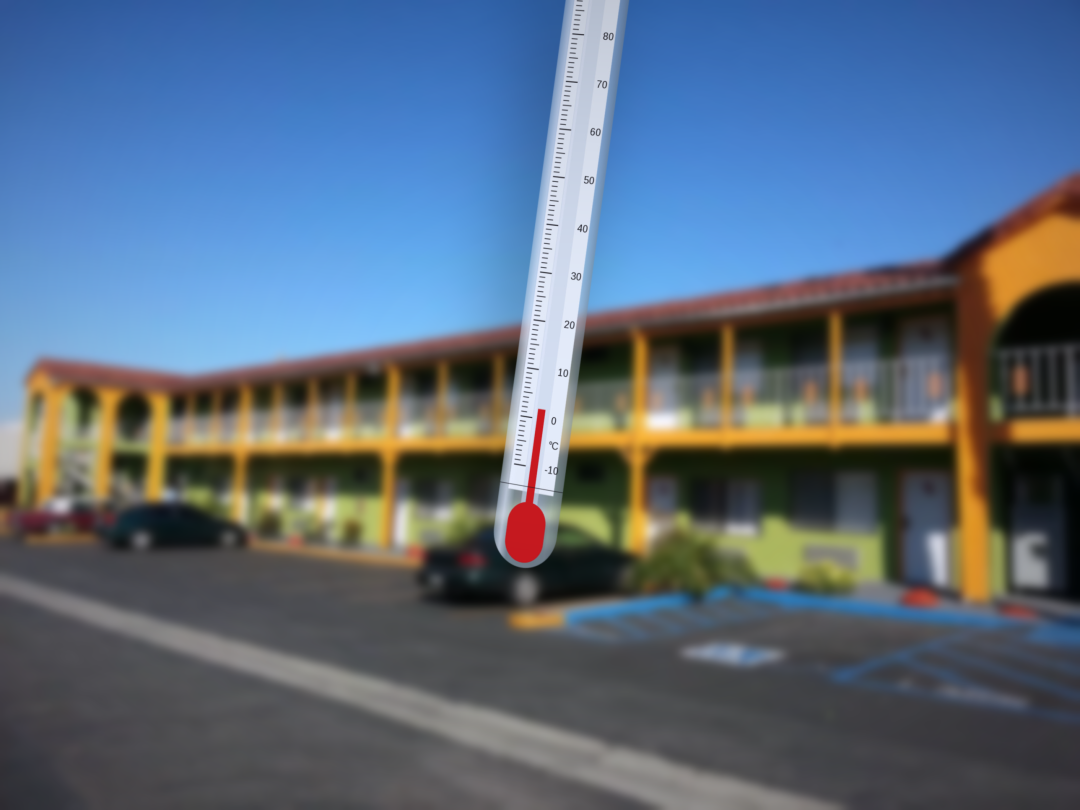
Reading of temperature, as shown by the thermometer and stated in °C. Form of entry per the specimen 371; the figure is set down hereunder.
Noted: 2
